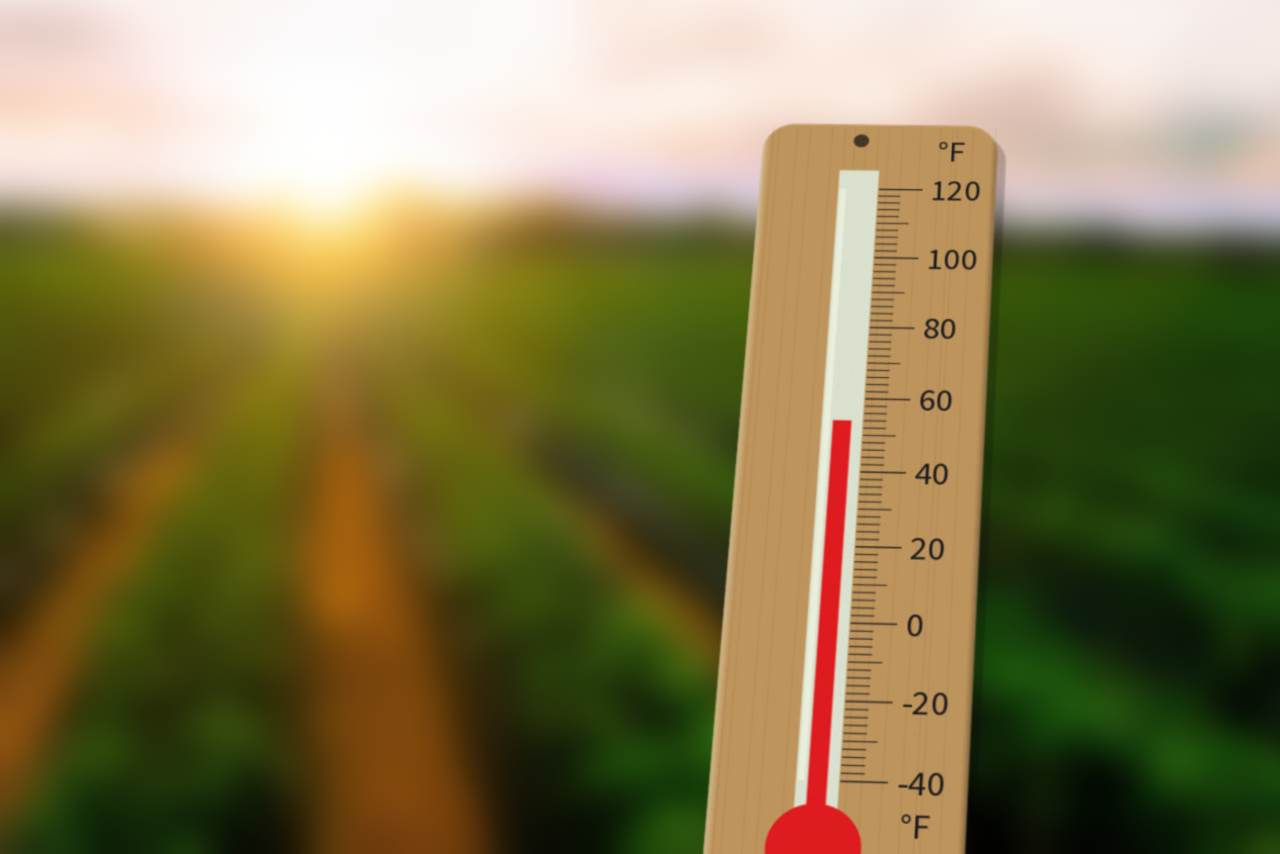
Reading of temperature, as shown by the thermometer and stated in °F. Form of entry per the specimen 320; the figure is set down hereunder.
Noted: 54
